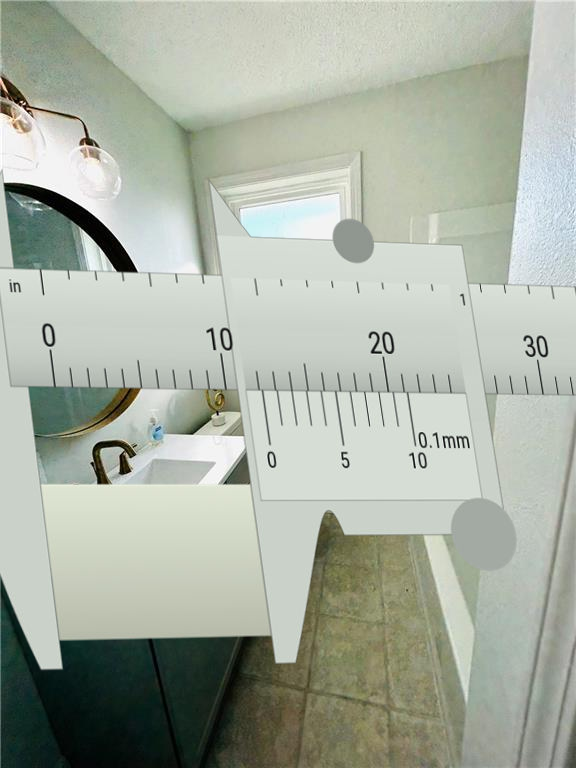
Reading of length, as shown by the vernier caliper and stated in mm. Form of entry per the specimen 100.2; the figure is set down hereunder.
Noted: 12.2
